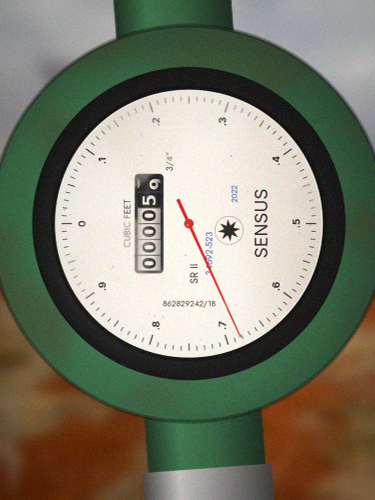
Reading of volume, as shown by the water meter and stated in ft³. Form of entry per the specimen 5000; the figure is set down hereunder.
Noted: 58.68
